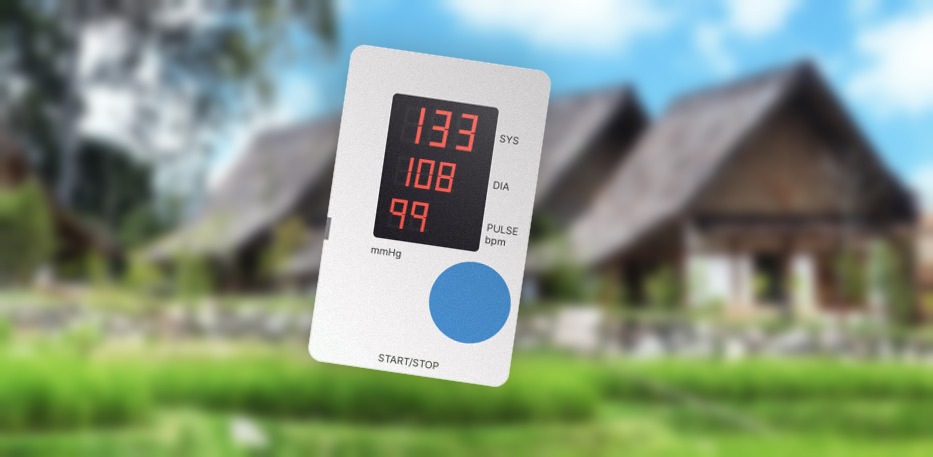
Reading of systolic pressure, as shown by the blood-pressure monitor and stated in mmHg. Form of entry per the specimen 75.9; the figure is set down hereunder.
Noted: 133
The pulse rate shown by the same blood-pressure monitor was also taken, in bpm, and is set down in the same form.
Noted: 99
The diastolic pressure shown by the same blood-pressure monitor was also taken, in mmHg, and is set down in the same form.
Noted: 108
